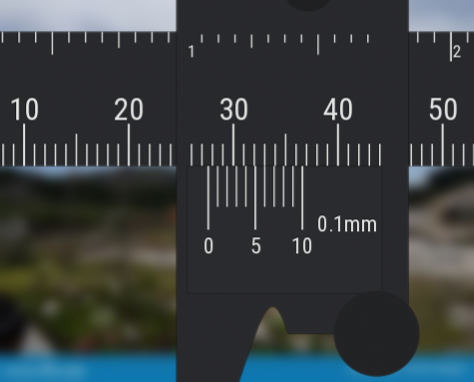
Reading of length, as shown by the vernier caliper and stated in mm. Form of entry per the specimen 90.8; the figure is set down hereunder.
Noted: 27.6
